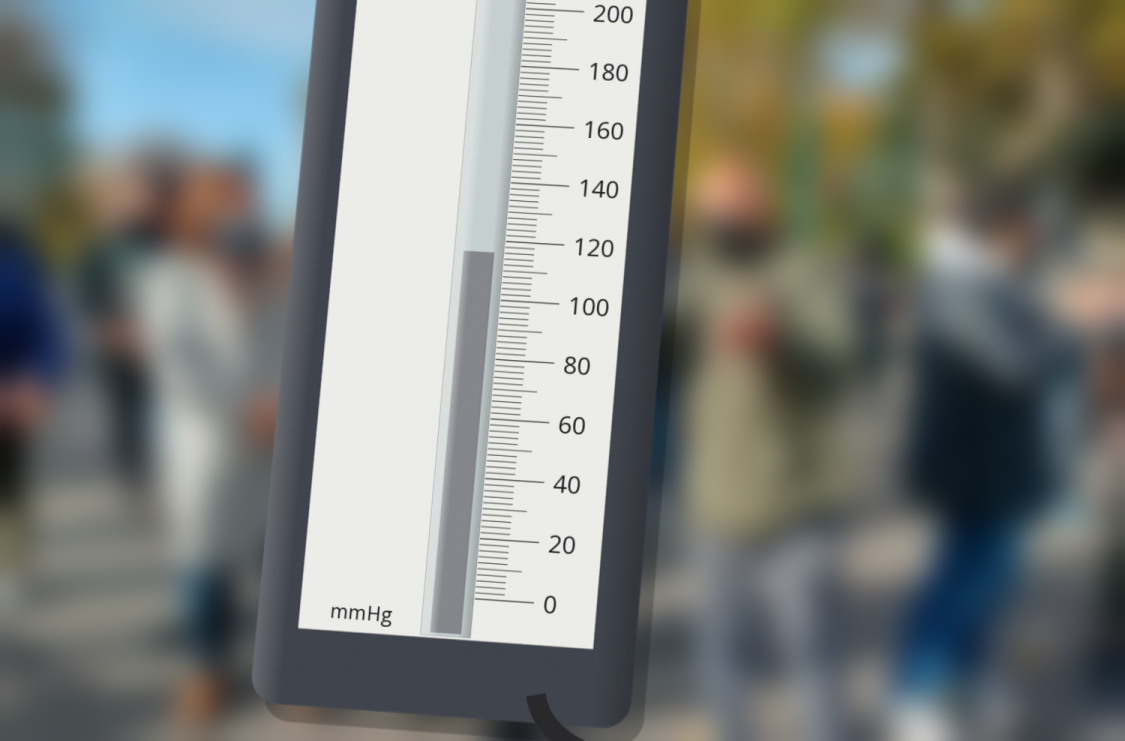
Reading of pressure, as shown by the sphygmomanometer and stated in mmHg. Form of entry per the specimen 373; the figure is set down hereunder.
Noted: 116
